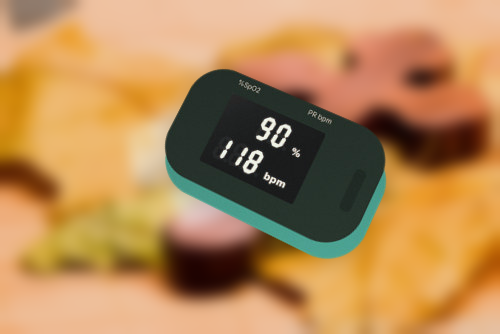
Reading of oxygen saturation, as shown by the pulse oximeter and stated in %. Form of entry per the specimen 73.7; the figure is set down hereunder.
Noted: 90
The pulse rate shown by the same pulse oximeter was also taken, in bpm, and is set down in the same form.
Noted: 118
